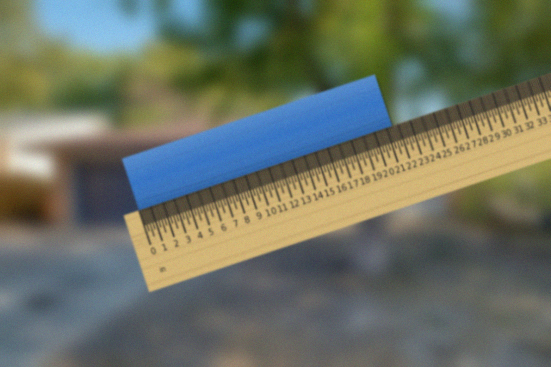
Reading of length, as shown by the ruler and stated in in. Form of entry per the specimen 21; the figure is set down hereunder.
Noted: 21.5
